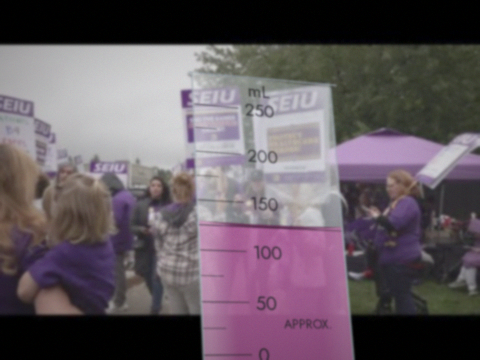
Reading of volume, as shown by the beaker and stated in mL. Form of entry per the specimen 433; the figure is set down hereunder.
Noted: 125
